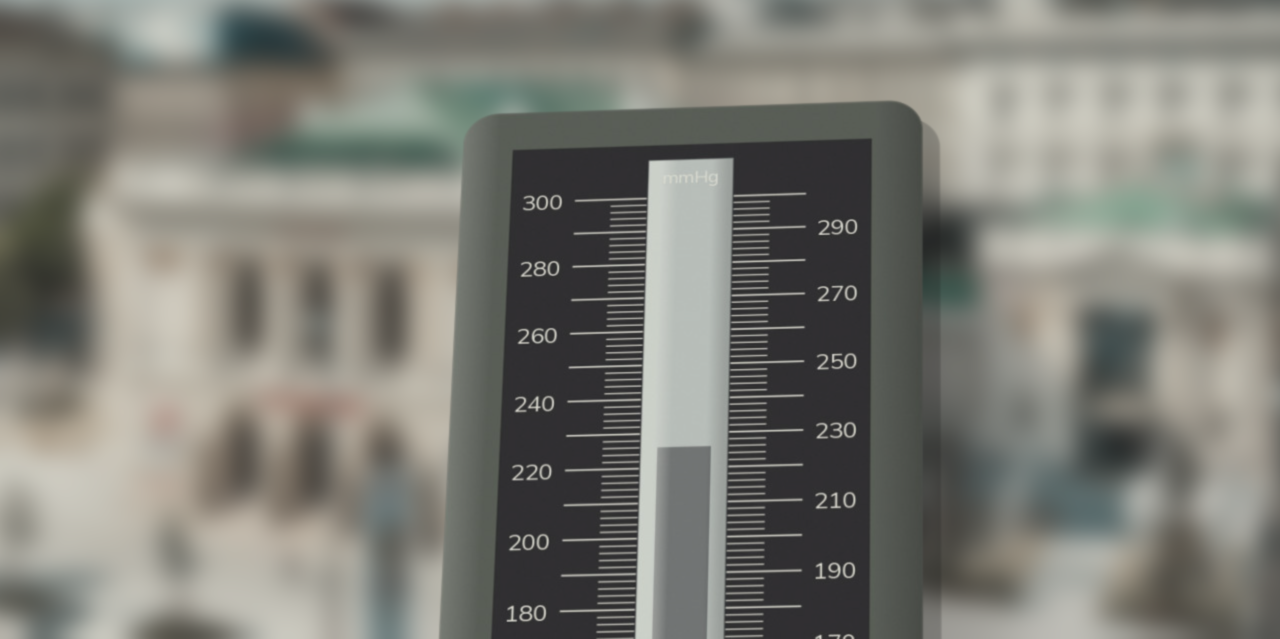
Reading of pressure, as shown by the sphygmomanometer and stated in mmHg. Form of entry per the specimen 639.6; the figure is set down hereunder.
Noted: 226
